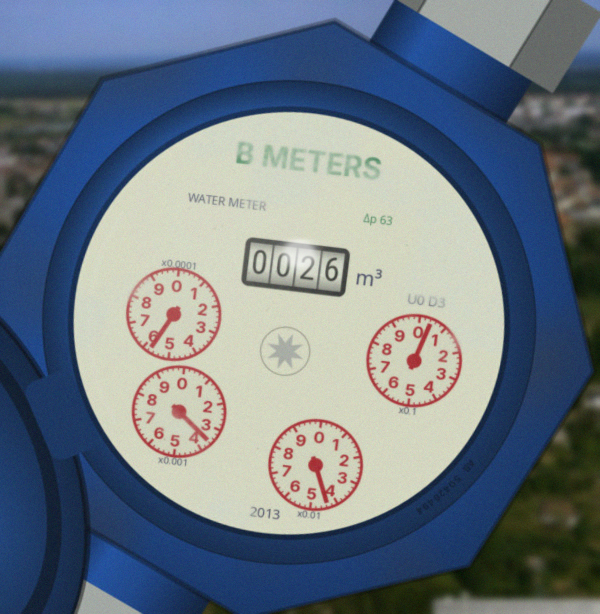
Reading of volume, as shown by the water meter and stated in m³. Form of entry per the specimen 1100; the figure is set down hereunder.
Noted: 26.0435
